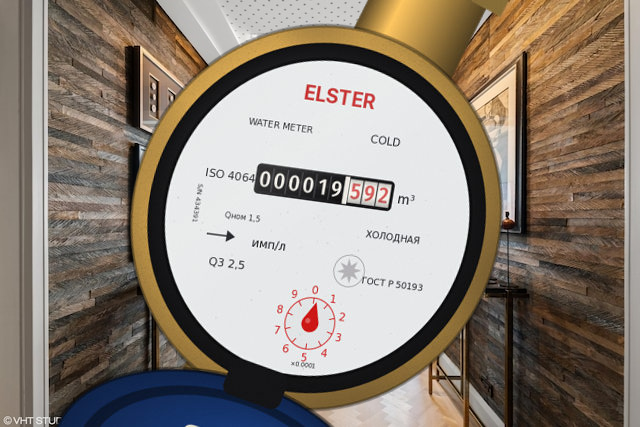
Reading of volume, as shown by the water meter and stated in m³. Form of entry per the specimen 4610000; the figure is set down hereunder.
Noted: 19.5920
